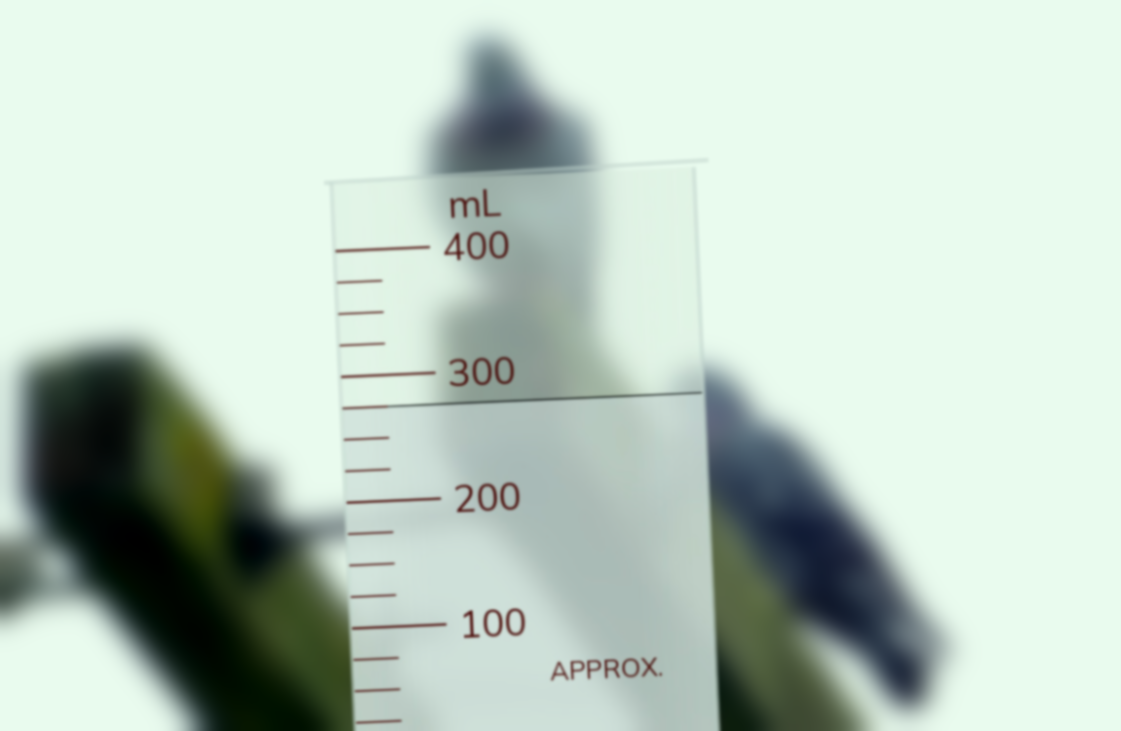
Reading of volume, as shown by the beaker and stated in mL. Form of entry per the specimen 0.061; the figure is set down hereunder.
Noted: 275
